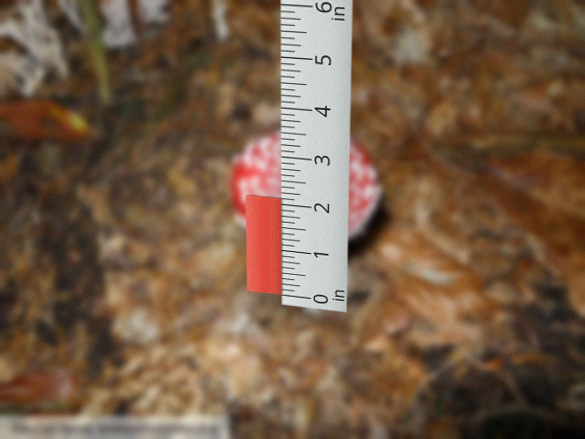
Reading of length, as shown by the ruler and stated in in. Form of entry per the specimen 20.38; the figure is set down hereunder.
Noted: 2.125
